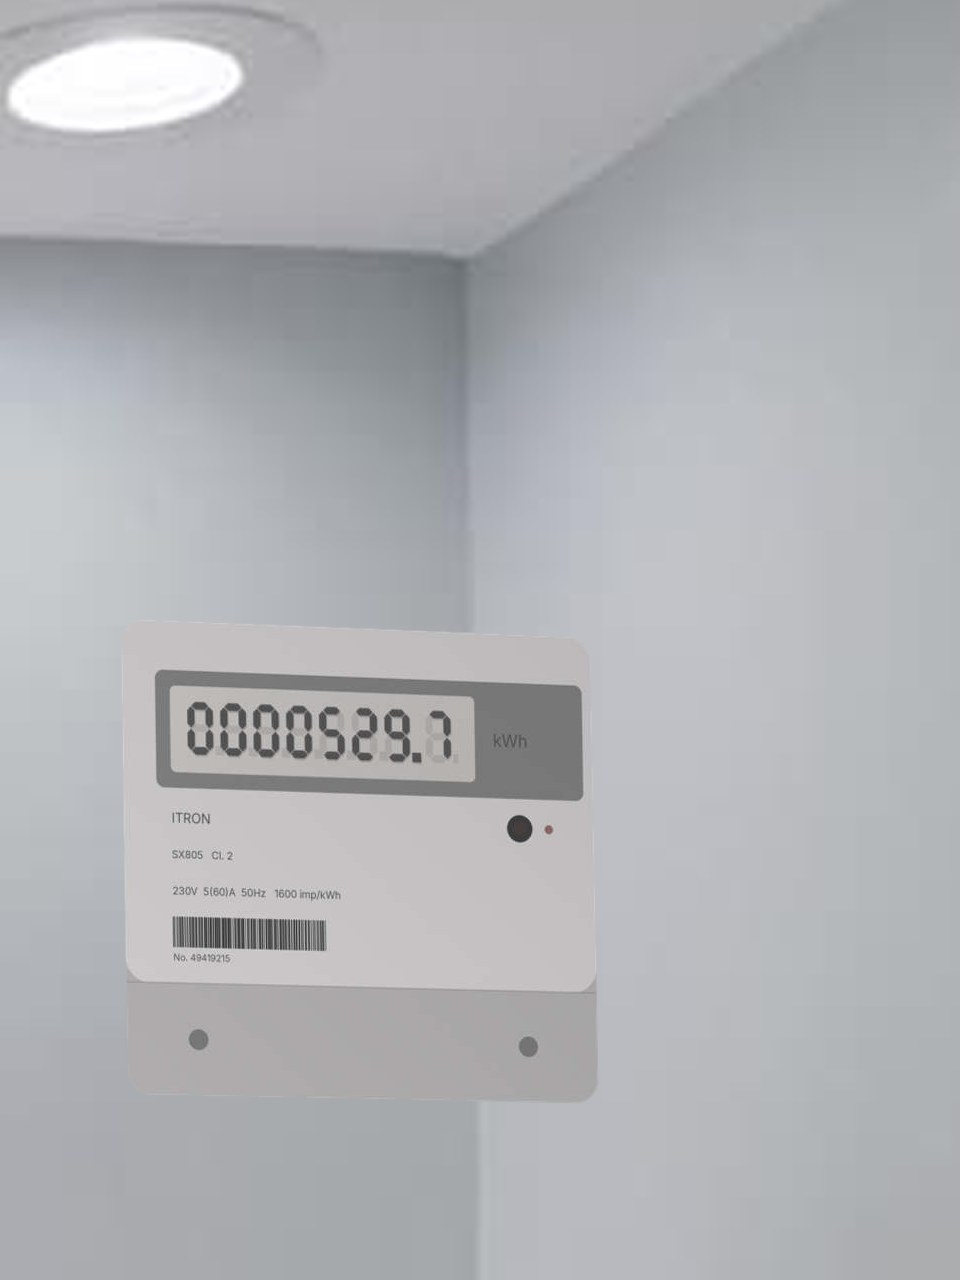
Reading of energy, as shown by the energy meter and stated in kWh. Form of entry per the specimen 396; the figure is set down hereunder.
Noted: 529.7
